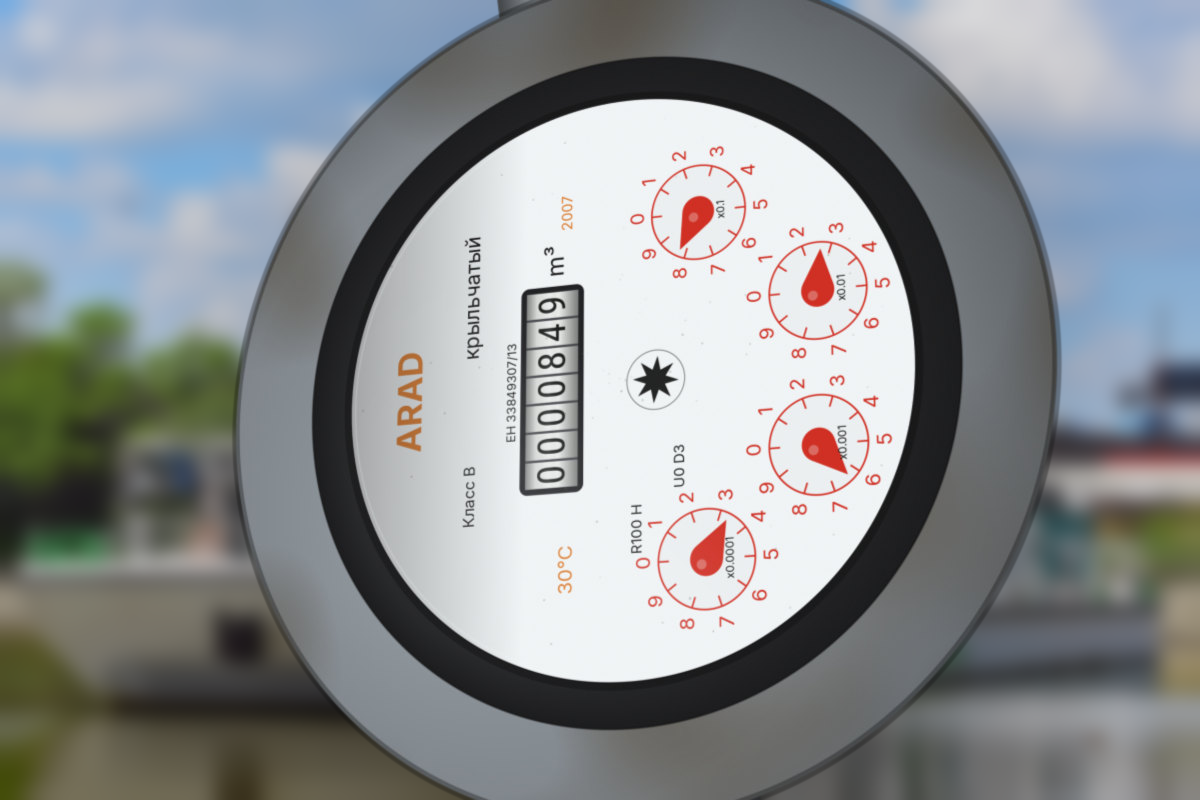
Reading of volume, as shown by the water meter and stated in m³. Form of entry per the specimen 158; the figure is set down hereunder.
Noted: 849.8263
